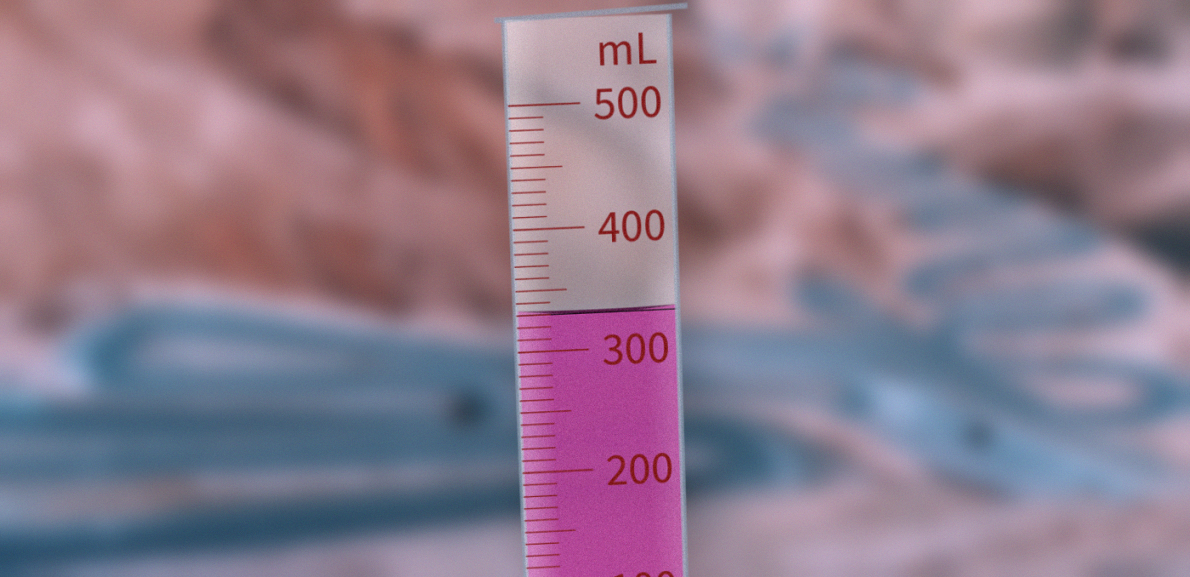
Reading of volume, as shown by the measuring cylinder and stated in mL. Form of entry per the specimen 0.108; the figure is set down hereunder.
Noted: 330
